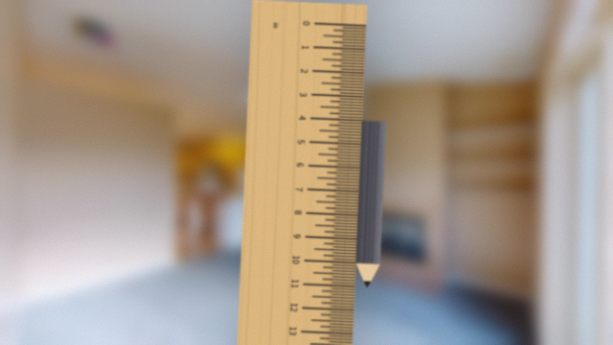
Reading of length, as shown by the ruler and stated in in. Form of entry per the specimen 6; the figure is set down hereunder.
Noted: 7
